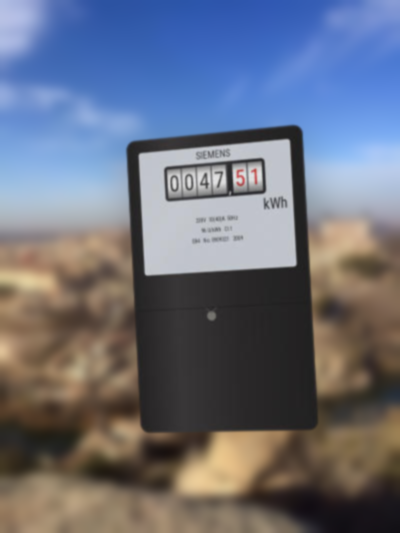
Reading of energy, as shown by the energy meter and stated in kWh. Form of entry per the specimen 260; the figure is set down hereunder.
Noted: 47.51
